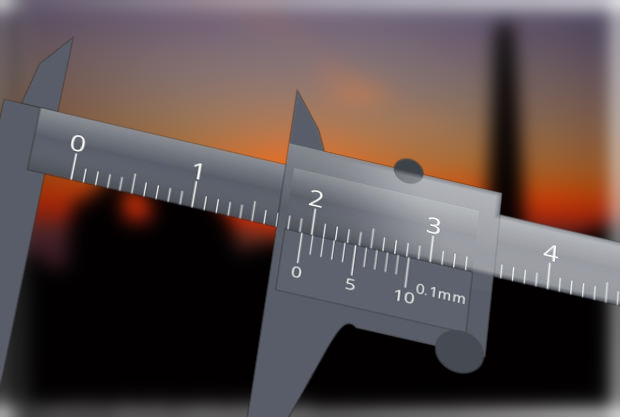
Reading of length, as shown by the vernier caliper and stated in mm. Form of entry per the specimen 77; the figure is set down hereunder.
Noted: 19.2
